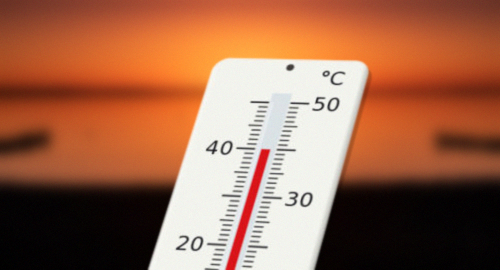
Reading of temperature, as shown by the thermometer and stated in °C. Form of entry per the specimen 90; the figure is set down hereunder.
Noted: 40
